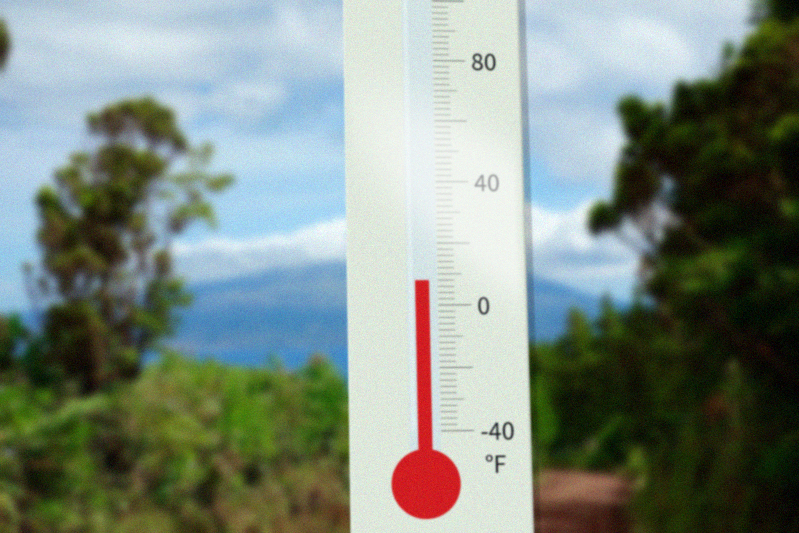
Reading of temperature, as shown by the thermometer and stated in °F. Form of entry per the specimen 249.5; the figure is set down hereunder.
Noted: 8
